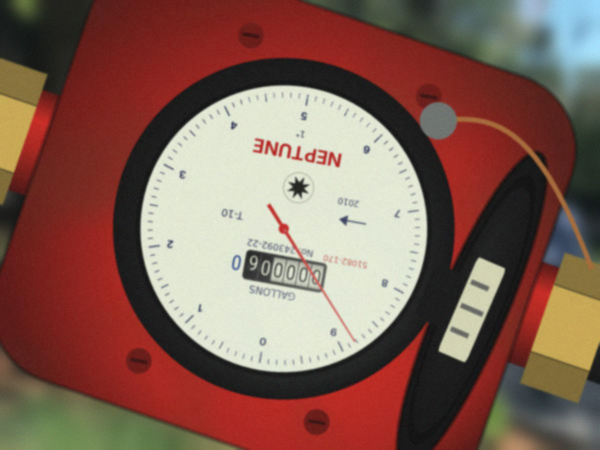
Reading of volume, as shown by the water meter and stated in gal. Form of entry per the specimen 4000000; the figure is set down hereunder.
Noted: 58.8
